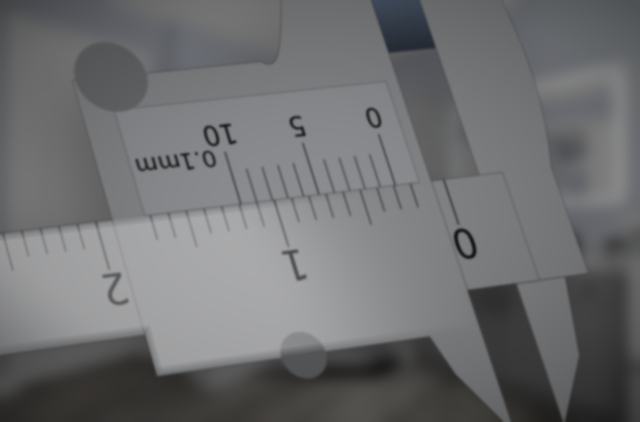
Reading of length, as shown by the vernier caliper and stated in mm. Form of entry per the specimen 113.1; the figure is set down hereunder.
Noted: 2.9
